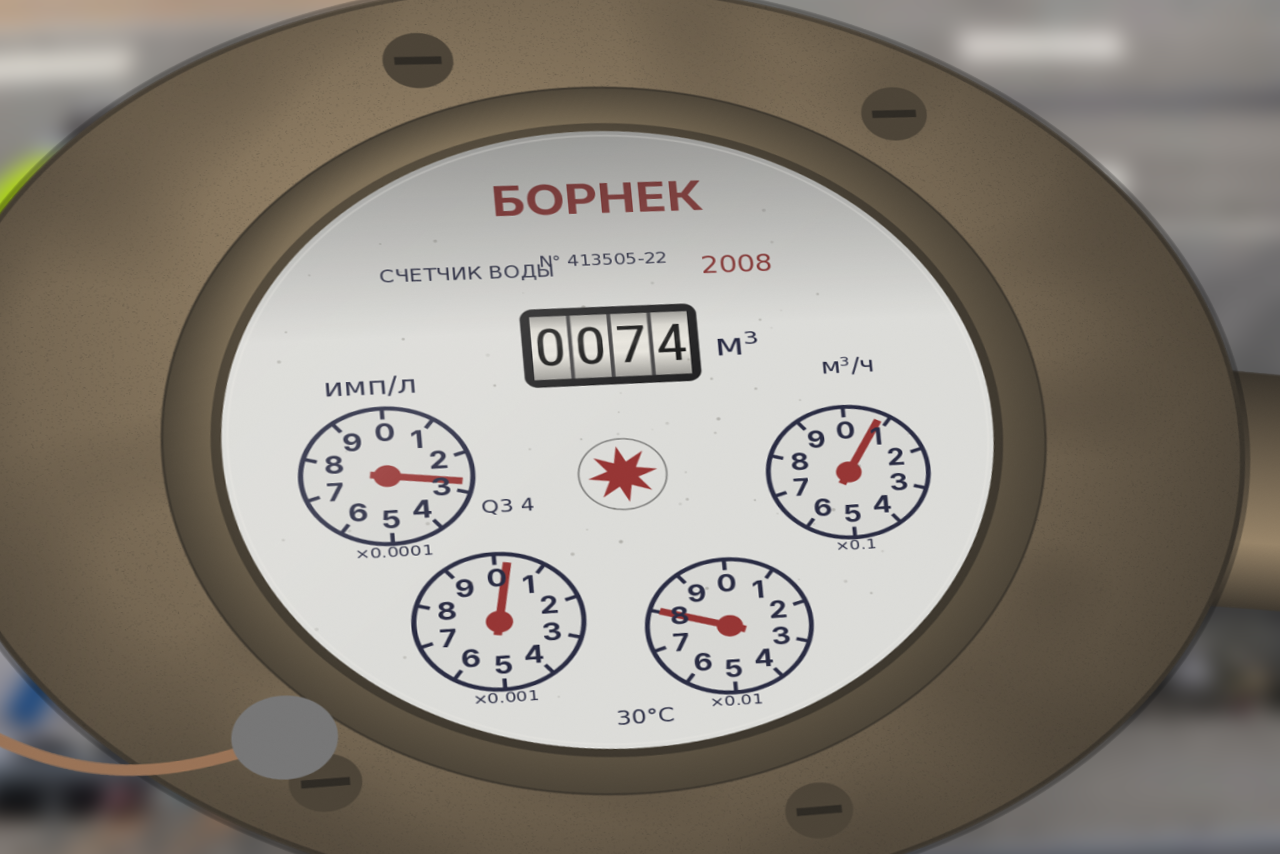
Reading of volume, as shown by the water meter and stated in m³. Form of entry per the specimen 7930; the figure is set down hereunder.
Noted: 74.0802
